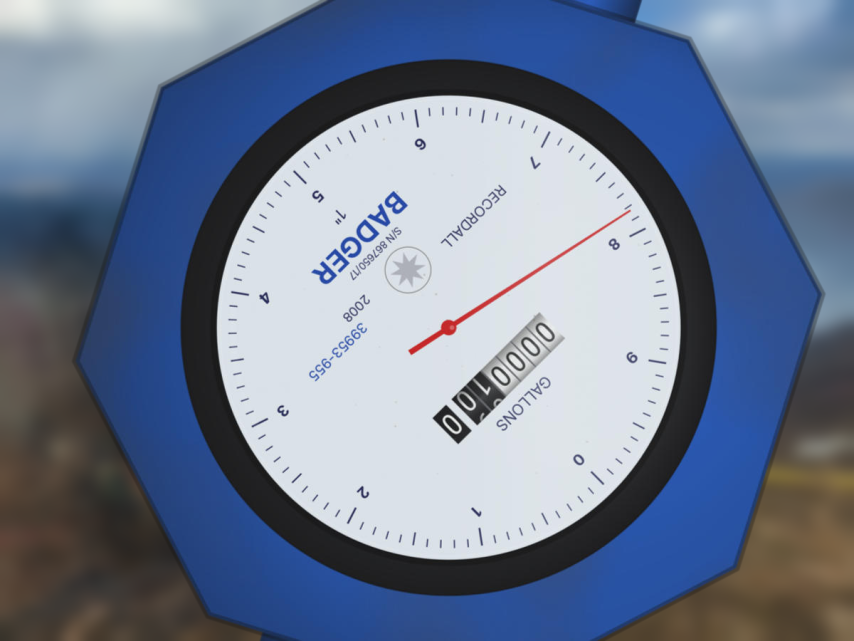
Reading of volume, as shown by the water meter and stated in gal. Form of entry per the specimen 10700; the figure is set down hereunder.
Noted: 97.8
